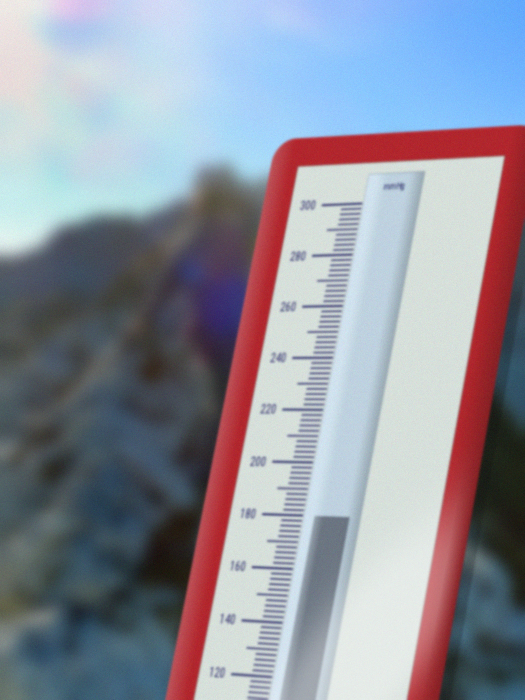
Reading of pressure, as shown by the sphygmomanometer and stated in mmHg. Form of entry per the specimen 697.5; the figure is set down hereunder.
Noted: 180
